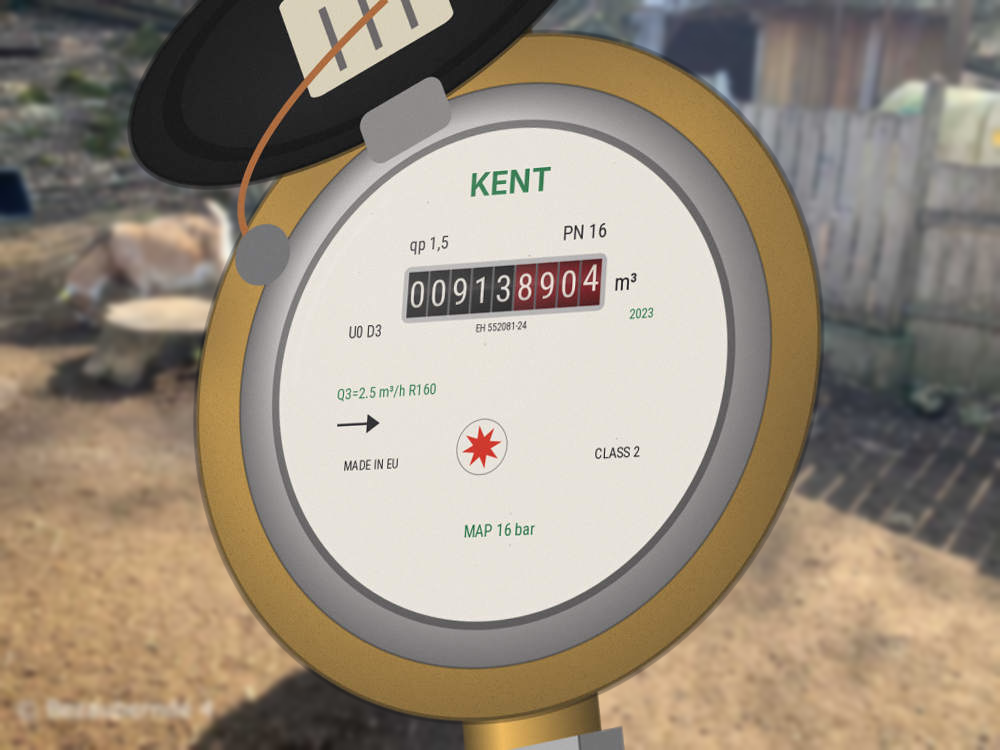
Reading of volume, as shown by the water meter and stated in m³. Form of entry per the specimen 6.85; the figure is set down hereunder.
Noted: 913.8904
